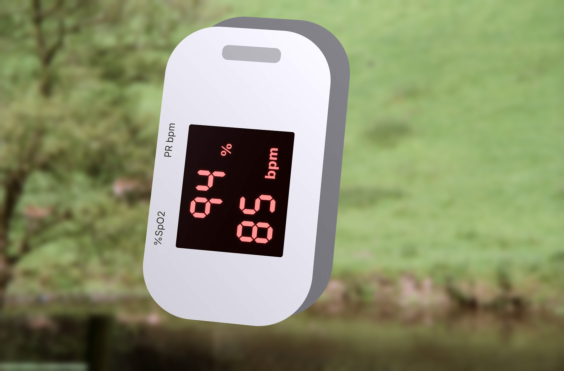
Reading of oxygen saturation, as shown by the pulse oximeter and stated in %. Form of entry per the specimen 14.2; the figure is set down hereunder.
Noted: 94
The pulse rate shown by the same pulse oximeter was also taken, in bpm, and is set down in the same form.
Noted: 85
